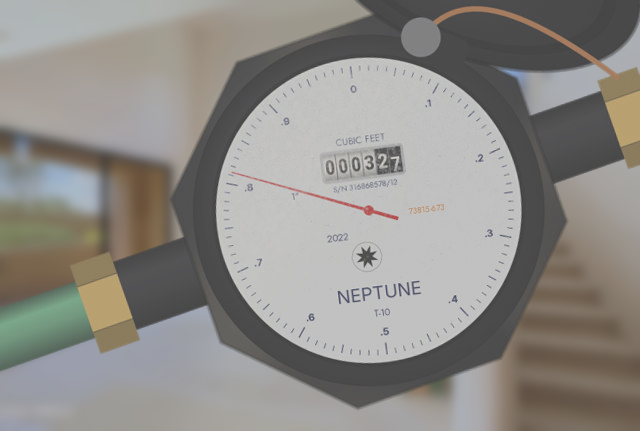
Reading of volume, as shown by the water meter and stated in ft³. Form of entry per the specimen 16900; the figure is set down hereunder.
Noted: 326.81
